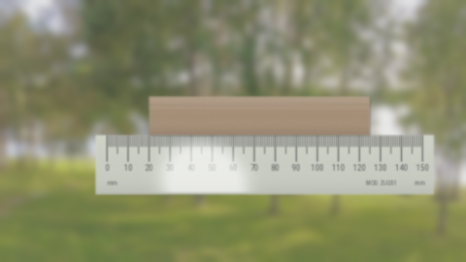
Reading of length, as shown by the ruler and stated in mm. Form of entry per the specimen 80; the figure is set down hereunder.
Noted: 105
